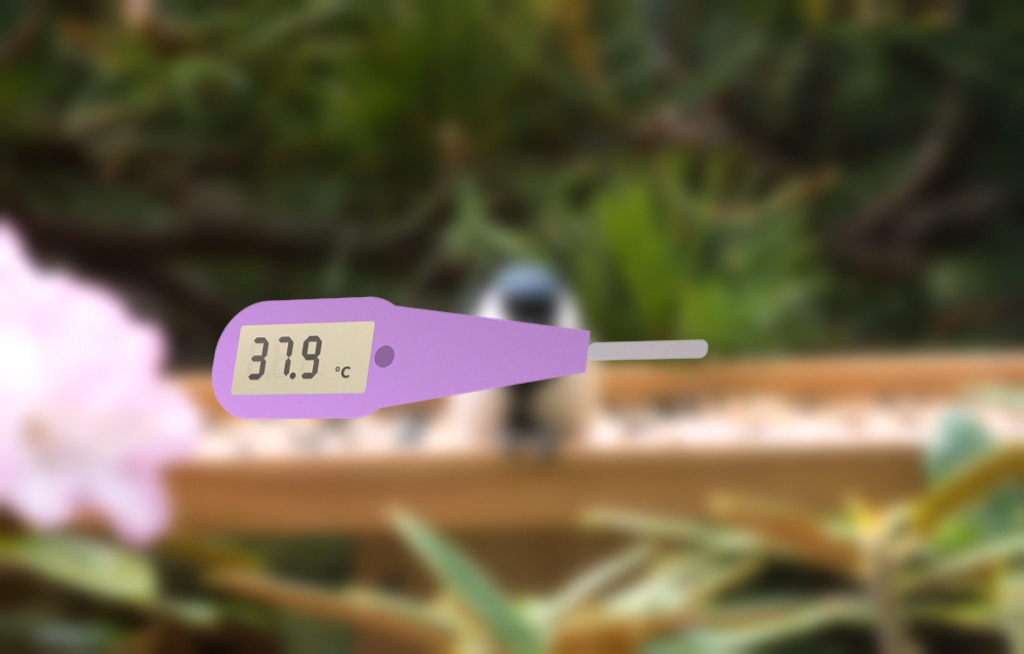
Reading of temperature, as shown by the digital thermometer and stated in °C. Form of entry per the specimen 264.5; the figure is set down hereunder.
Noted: 37.9
